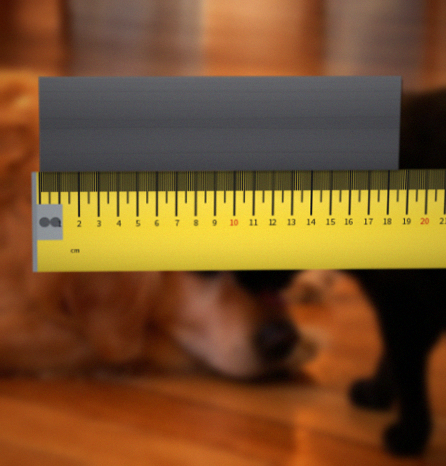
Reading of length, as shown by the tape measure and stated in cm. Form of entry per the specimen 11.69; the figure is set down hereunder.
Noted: 18.5
